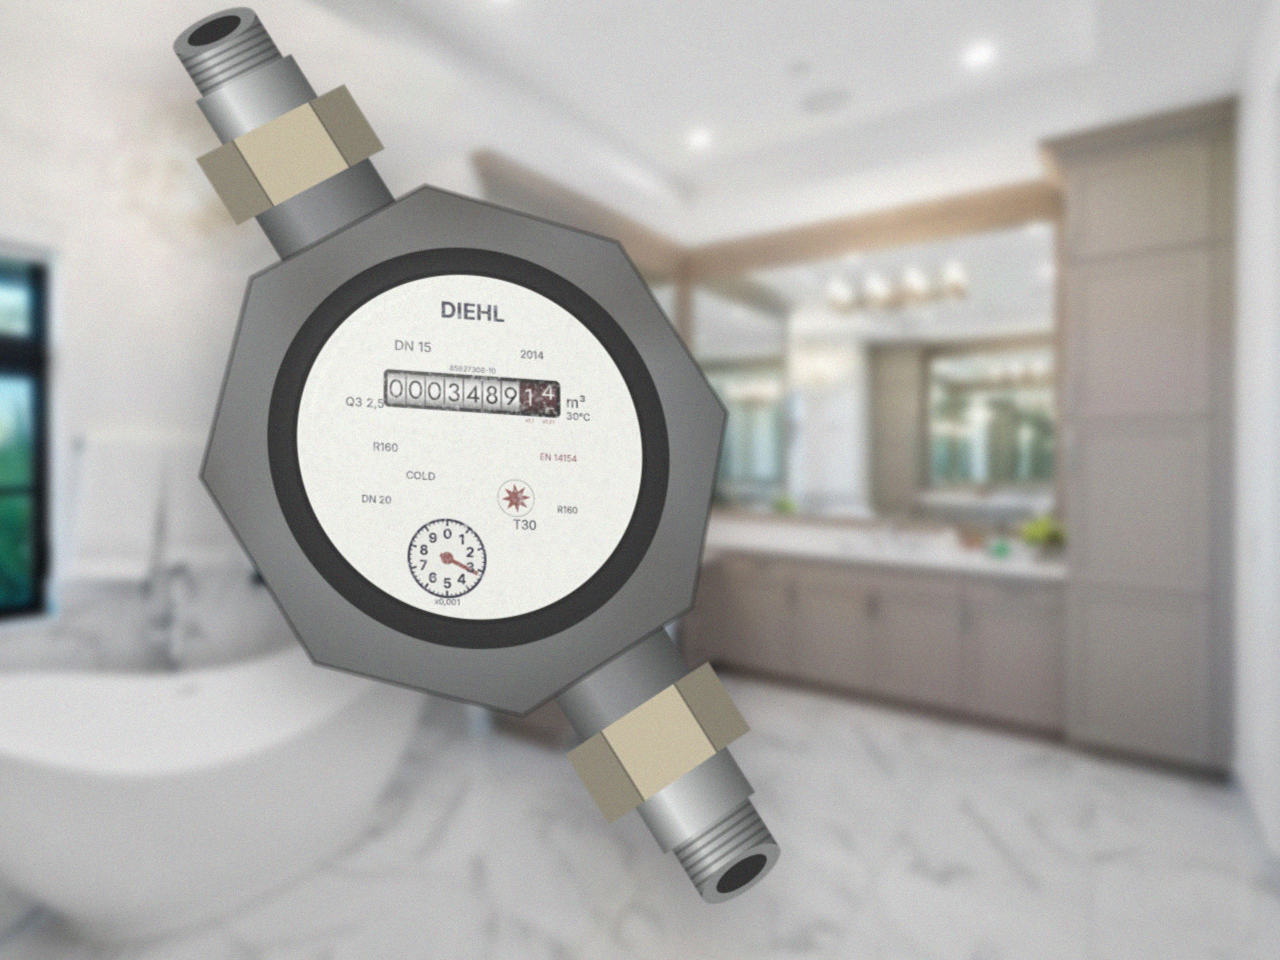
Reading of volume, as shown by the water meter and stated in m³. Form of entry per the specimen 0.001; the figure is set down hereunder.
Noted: 3489.143
